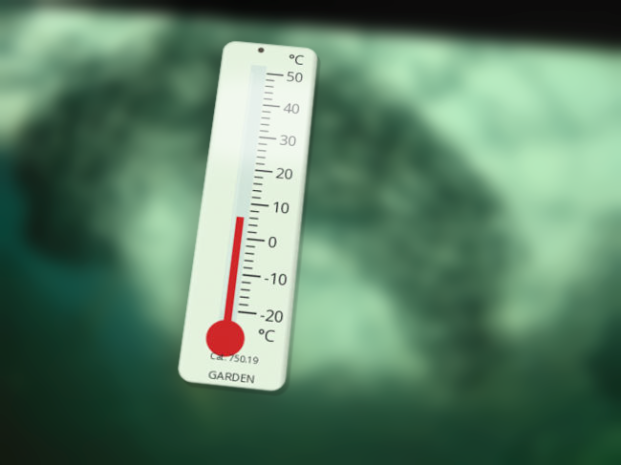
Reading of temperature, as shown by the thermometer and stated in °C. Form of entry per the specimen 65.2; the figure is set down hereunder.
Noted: 6
